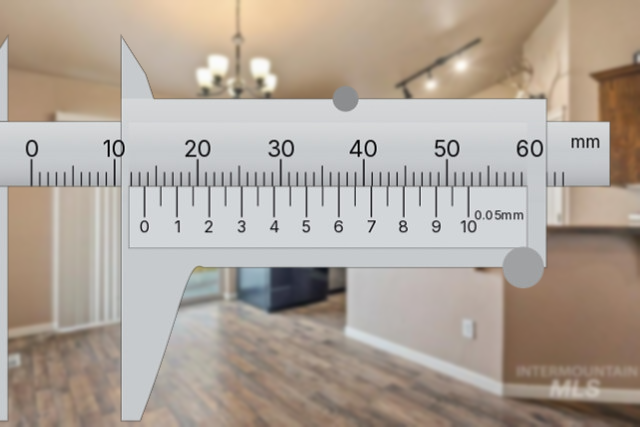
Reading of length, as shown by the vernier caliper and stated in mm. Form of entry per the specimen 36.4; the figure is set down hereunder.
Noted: 13.6
